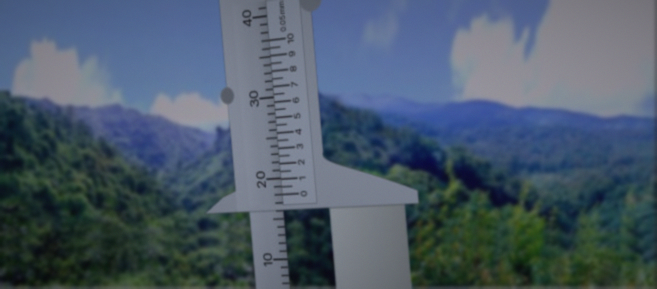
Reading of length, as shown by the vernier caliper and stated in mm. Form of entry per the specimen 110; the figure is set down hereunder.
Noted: 18.0
